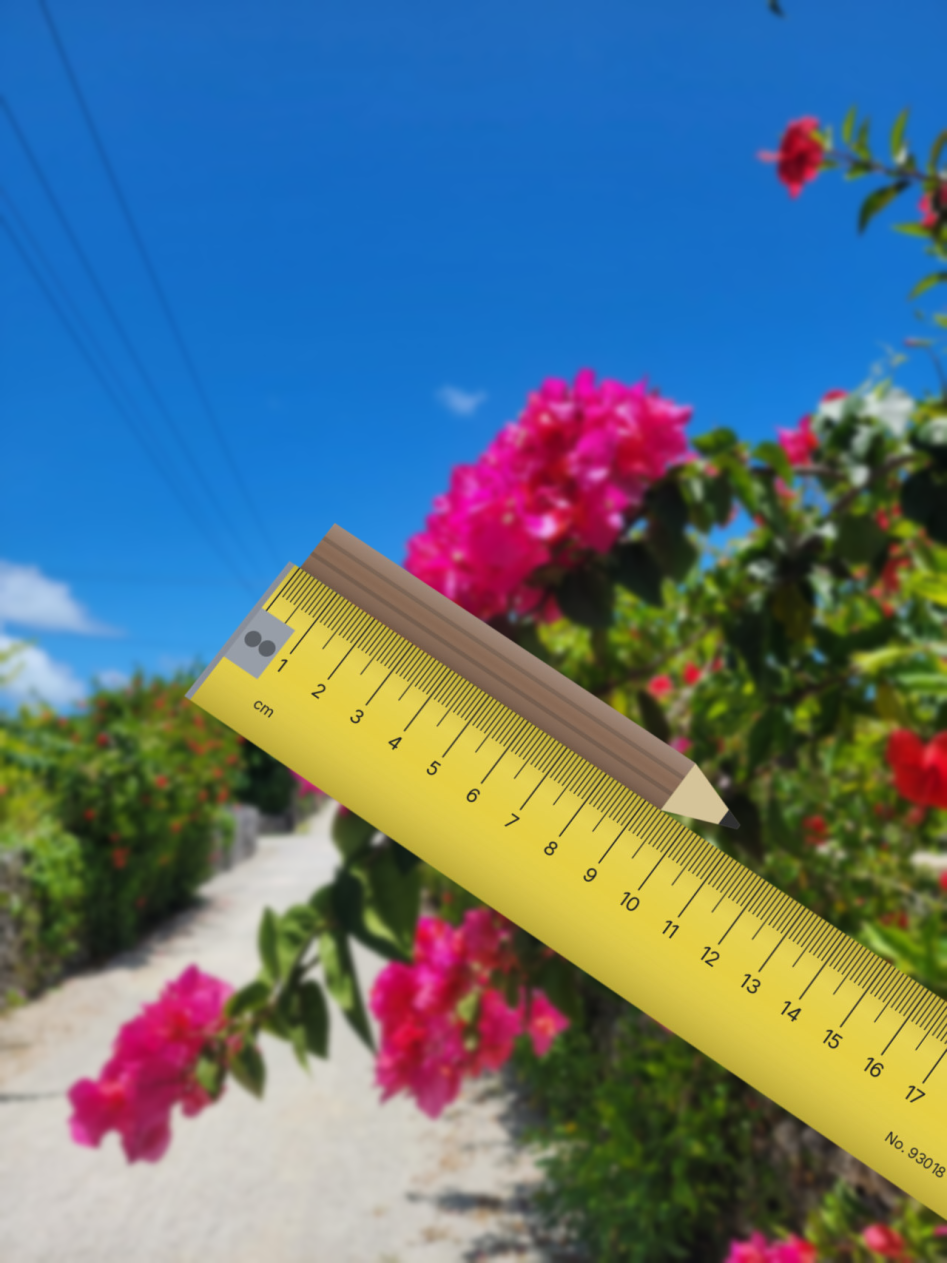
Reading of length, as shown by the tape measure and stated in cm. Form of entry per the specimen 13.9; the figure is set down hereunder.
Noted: 10.9
